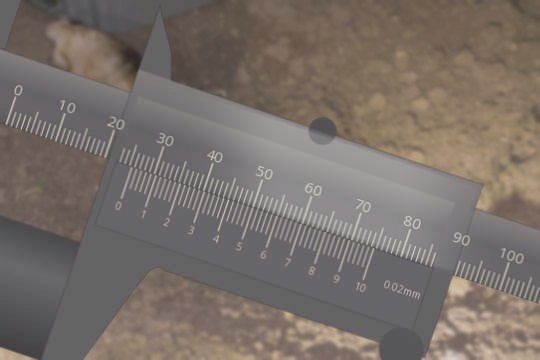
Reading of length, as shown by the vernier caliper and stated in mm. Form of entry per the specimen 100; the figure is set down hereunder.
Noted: 25.5
